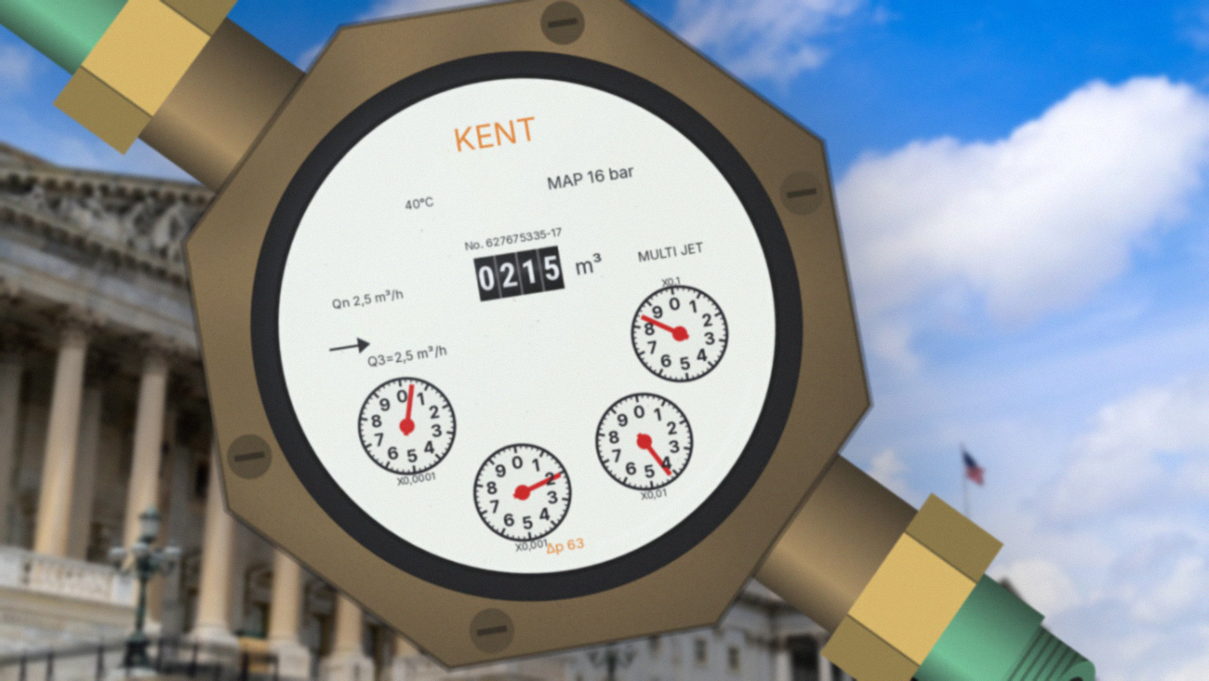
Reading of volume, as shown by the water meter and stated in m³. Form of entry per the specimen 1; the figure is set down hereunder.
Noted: 215.8420
